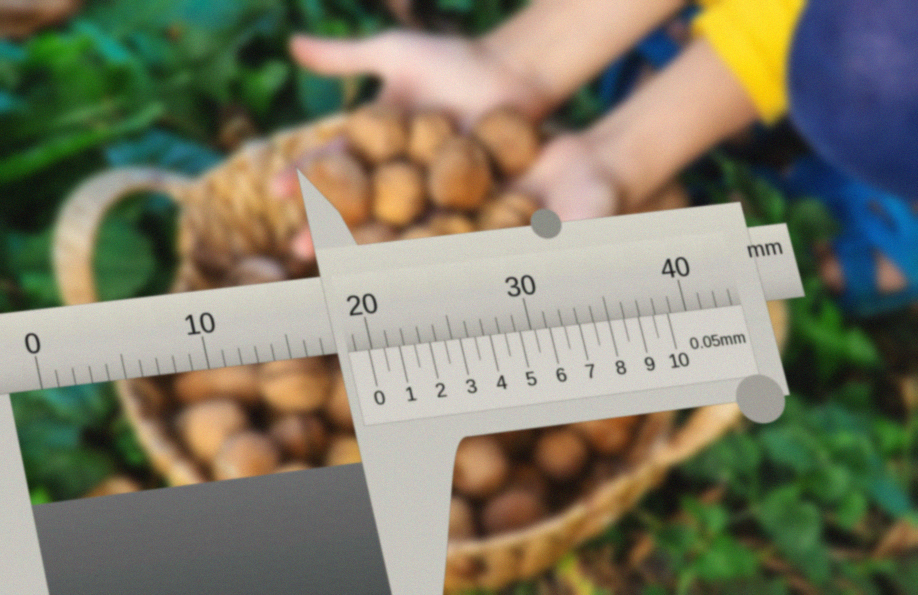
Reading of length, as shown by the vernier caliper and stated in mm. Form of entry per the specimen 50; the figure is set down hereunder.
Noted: 19.8
